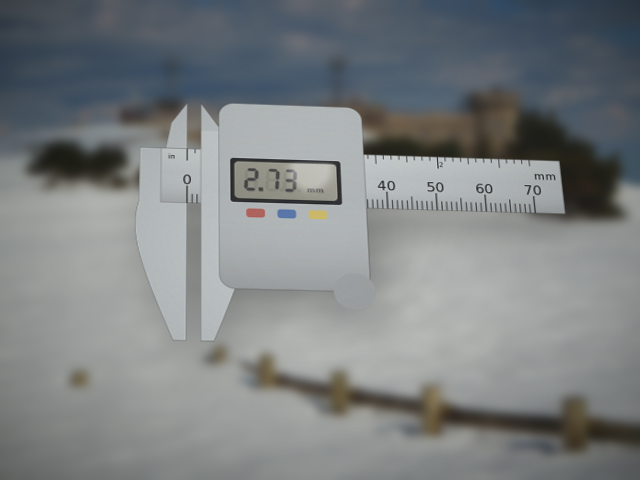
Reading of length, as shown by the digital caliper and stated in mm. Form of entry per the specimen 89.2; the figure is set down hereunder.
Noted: 2.73
